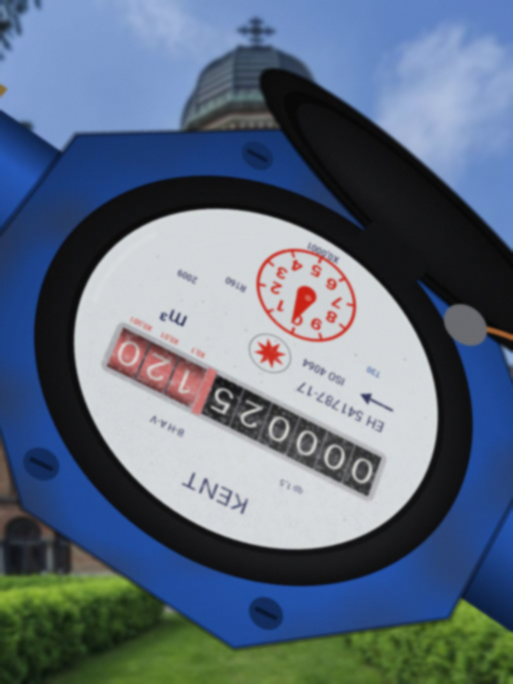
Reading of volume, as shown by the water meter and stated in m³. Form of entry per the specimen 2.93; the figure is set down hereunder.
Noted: 25.1200
